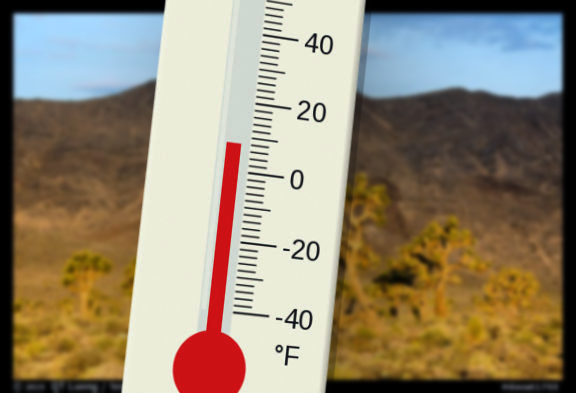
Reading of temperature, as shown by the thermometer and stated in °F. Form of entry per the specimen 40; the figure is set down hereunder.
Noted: 8
